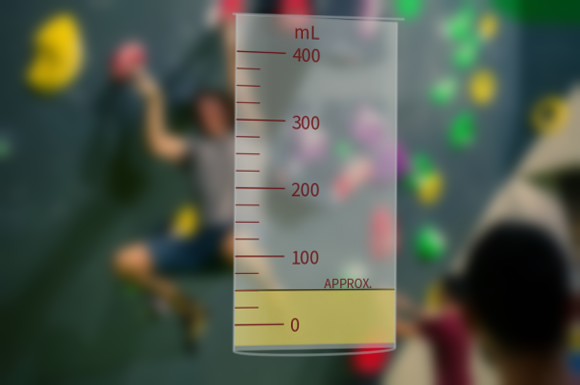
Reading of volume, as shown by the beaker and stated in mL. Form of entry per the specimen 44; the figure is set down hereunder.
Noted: 50
